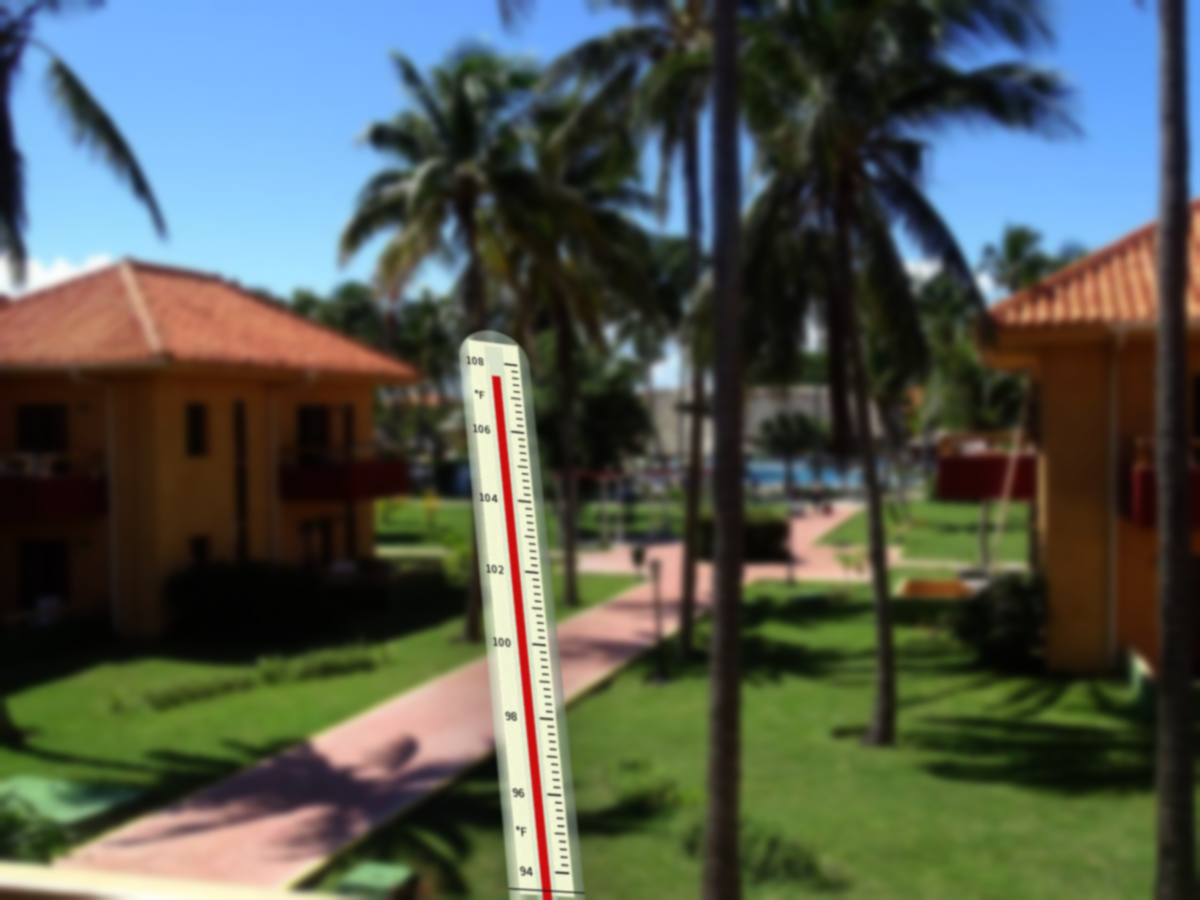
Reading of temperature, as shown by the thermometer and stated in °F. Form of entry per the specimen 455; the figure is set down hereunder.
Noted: 107.6
